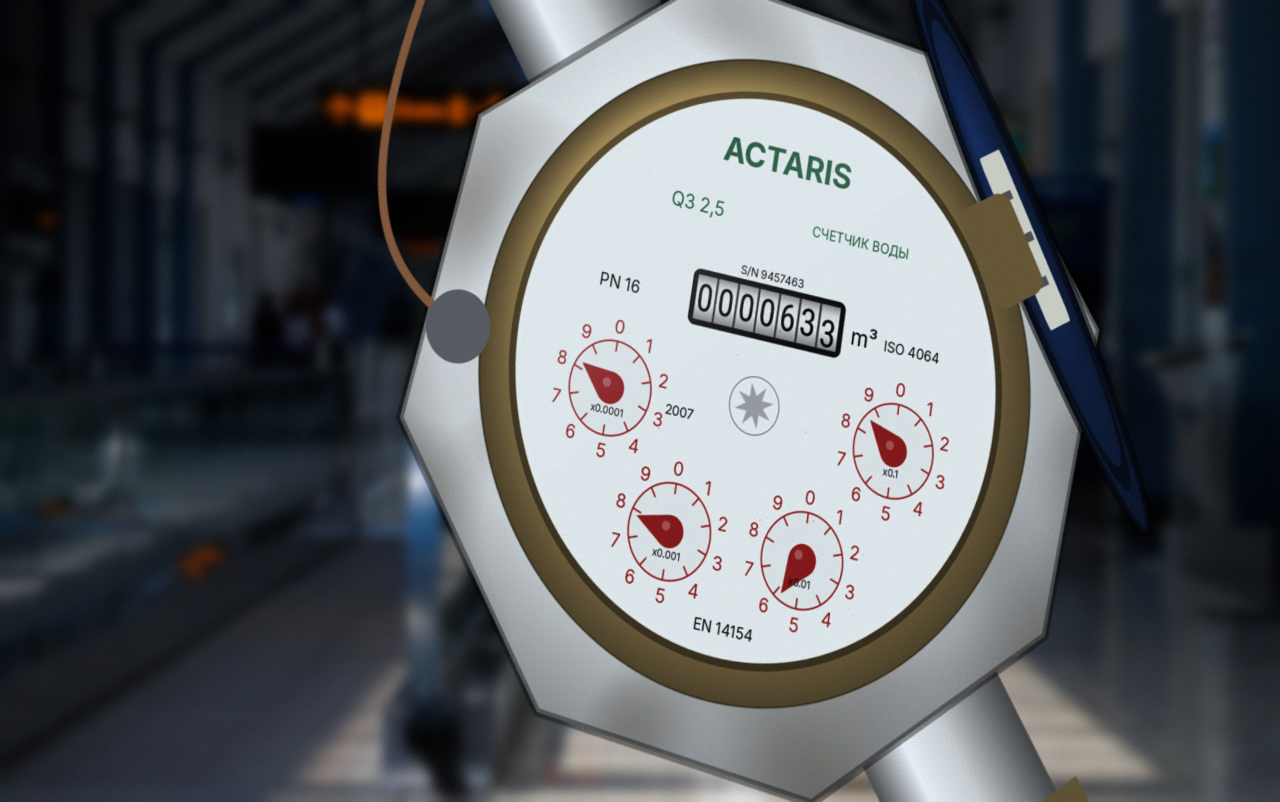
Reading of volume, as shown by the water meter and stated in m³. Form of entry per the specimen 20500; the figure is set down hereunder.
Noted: 632.8578
